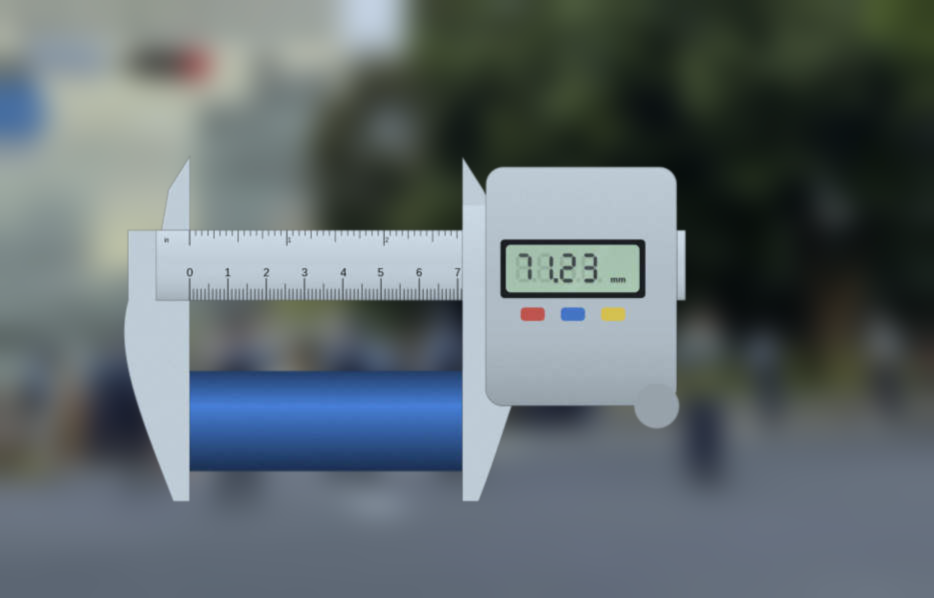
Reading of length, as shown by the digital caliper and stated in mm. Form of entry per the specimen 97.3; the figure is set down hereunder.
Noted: 71.23
